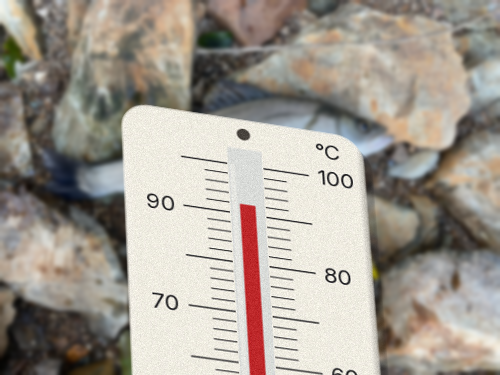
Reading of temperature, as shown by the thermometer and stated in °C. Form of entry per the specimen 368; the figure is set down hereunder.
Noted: 92
